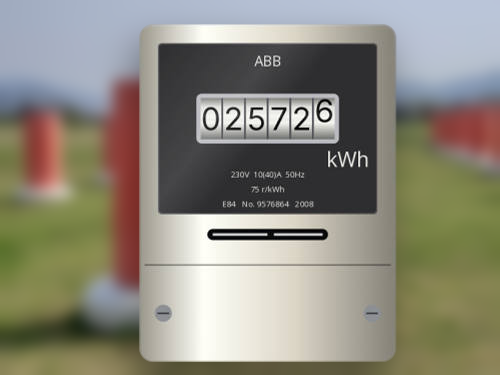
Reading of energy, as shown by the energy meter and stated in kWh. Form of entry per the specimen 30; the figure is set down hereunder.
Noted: 25726
